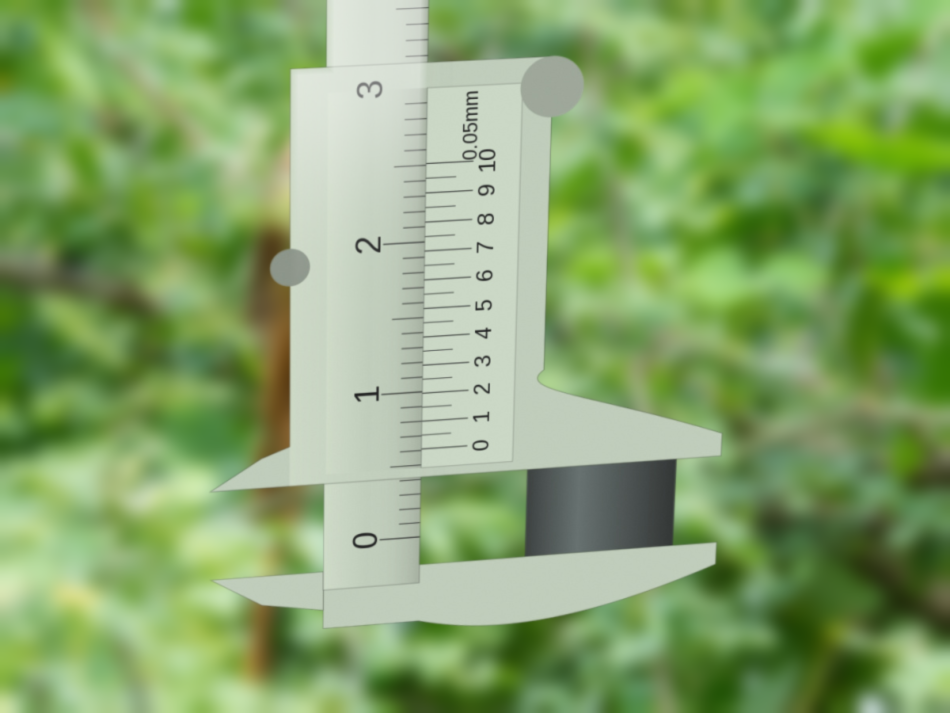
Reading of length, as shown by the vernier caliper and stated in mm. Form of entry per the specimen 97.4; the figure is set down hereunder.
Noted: 6.1
